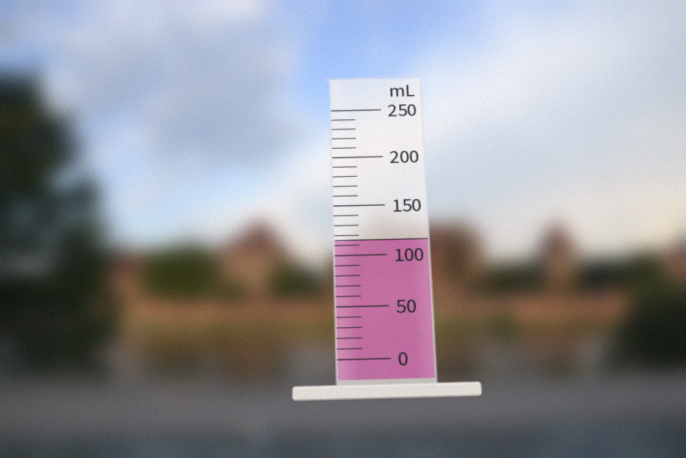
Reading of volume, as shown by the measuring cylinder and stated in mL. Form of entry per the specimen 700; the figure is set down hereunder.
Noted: 115
